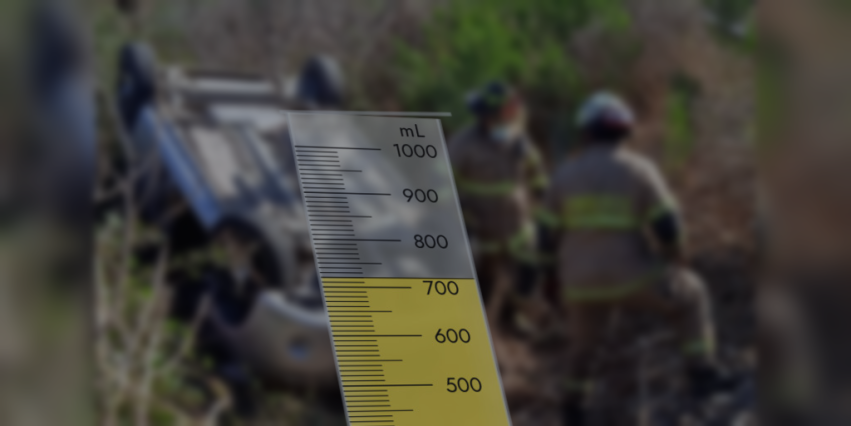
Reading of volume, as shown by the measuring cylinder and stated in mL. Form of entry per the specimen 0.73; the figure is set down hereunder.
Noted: 720
